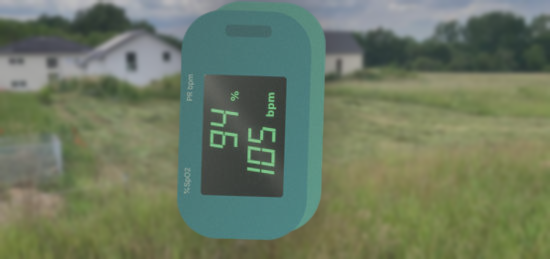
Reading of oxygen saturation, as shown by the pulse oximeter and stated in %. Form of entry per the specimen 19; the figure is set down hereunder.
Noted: 94
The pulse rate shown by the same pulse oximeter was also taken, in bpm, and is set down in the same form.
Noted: 105
